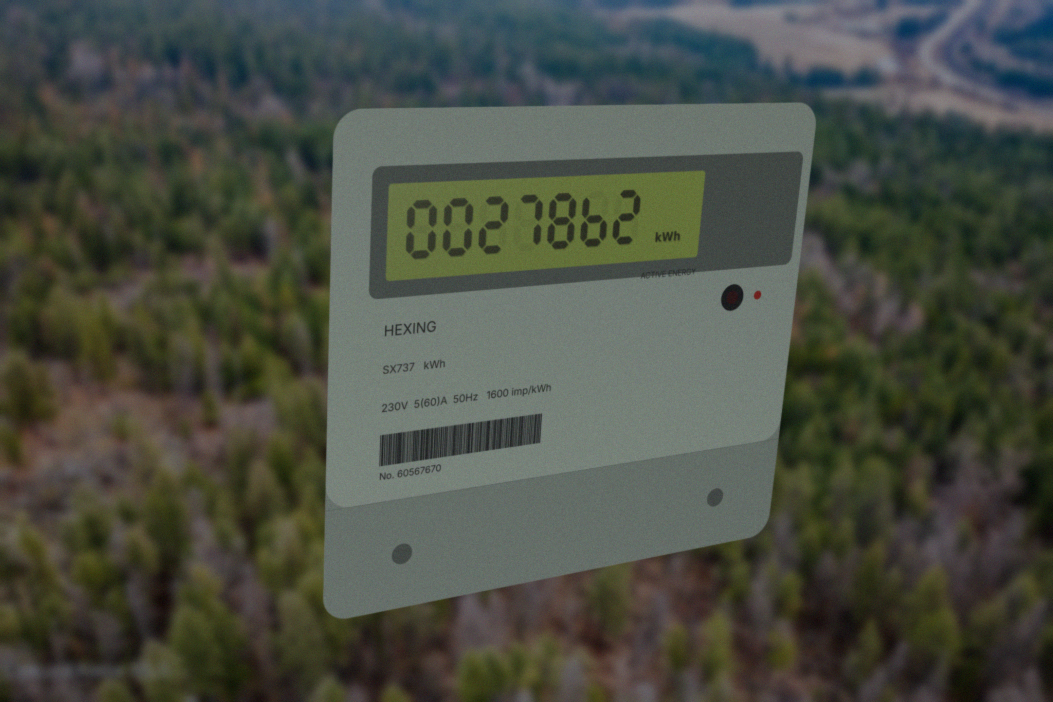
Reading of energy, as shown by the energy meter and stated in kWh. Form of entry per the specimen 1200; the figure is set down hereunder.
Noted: 27862
